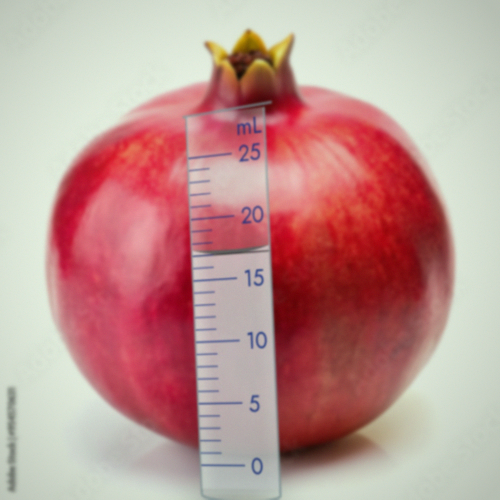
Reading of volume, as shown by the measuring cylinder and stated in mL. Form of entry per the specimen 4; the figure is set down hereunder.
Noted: 17
